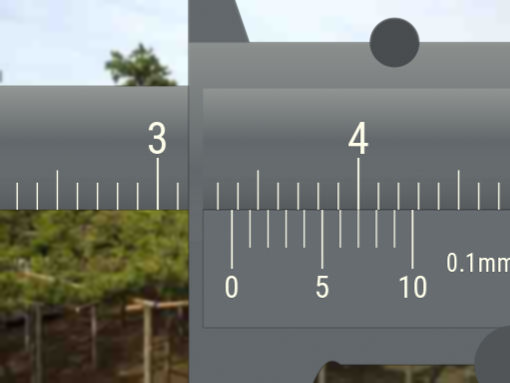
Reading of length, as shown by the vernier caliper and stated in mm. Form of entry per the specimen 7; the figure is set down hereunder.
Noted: 33.7
